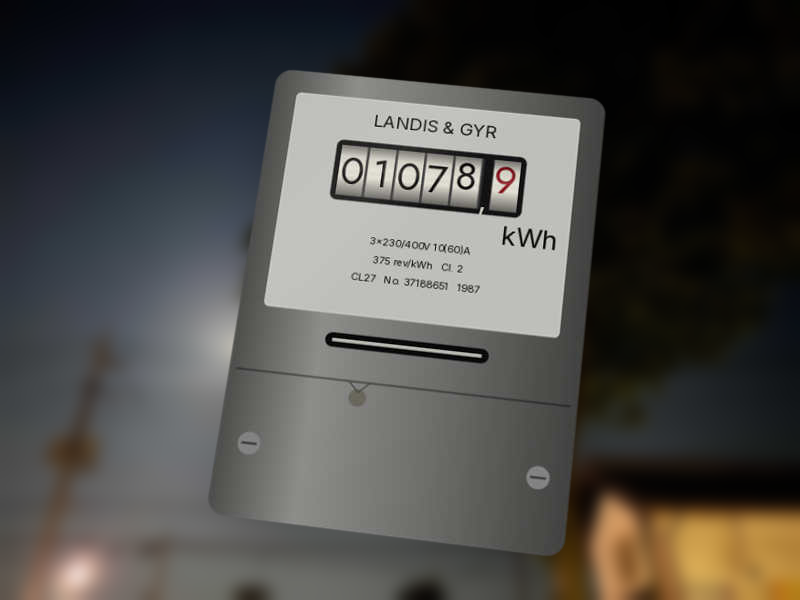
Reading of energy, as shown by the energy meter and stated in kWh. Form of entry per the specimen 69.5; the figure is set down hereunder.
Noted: 1078.9
